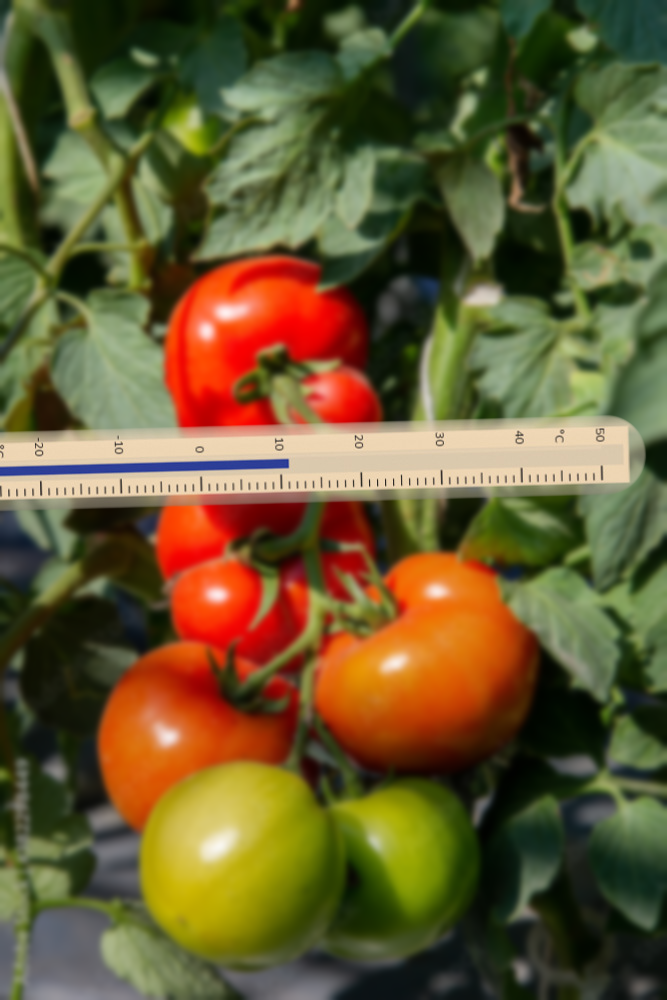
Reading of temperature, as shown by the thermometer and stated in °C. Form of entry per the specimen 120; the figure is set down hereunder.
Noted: 11
